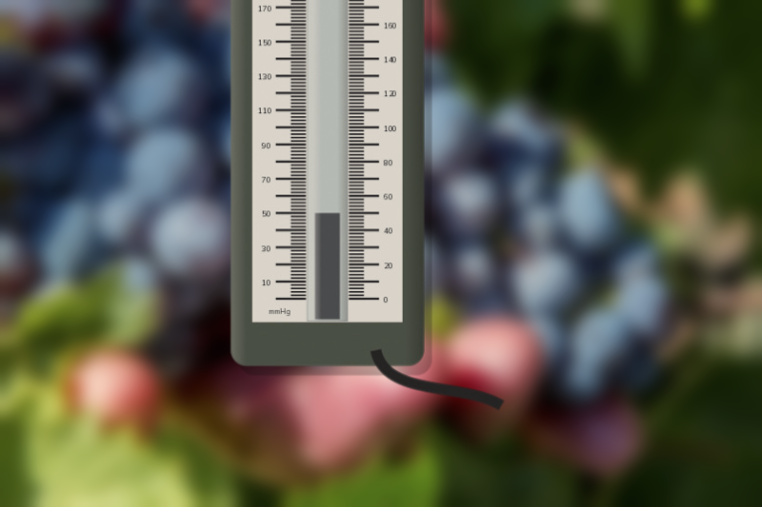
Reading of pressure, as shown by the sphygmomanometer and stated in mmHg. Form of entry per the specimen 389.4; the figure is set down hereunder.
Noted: 50
